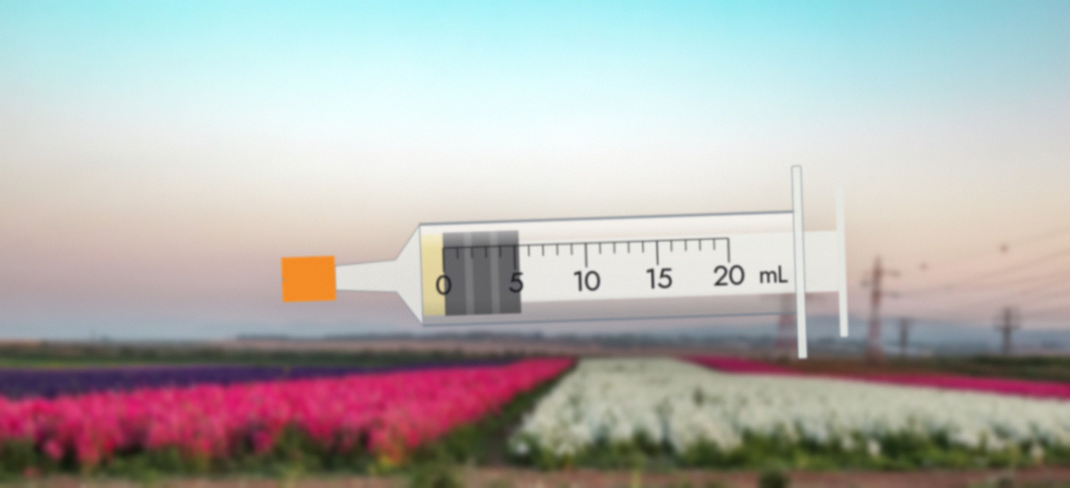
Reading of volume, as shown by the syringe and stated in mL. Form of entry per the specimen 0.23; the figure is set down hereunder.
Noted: 0
